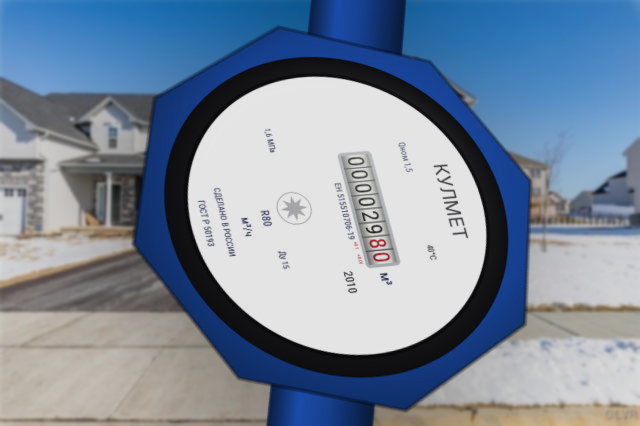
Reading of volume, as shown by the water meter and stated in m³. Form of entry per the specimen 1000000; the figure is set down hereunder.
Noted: 29.80
